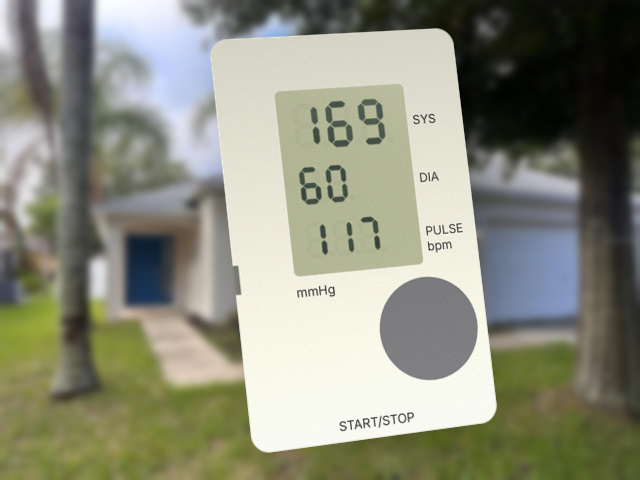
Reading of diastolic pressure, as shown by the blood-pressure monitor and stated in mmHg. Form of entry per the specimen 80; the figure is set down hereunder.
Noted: 60
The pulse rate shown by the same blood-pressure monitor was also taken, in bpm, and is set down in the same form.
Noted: 117
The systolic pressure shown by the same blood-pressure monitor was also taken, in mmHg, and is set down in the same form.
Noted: 169
